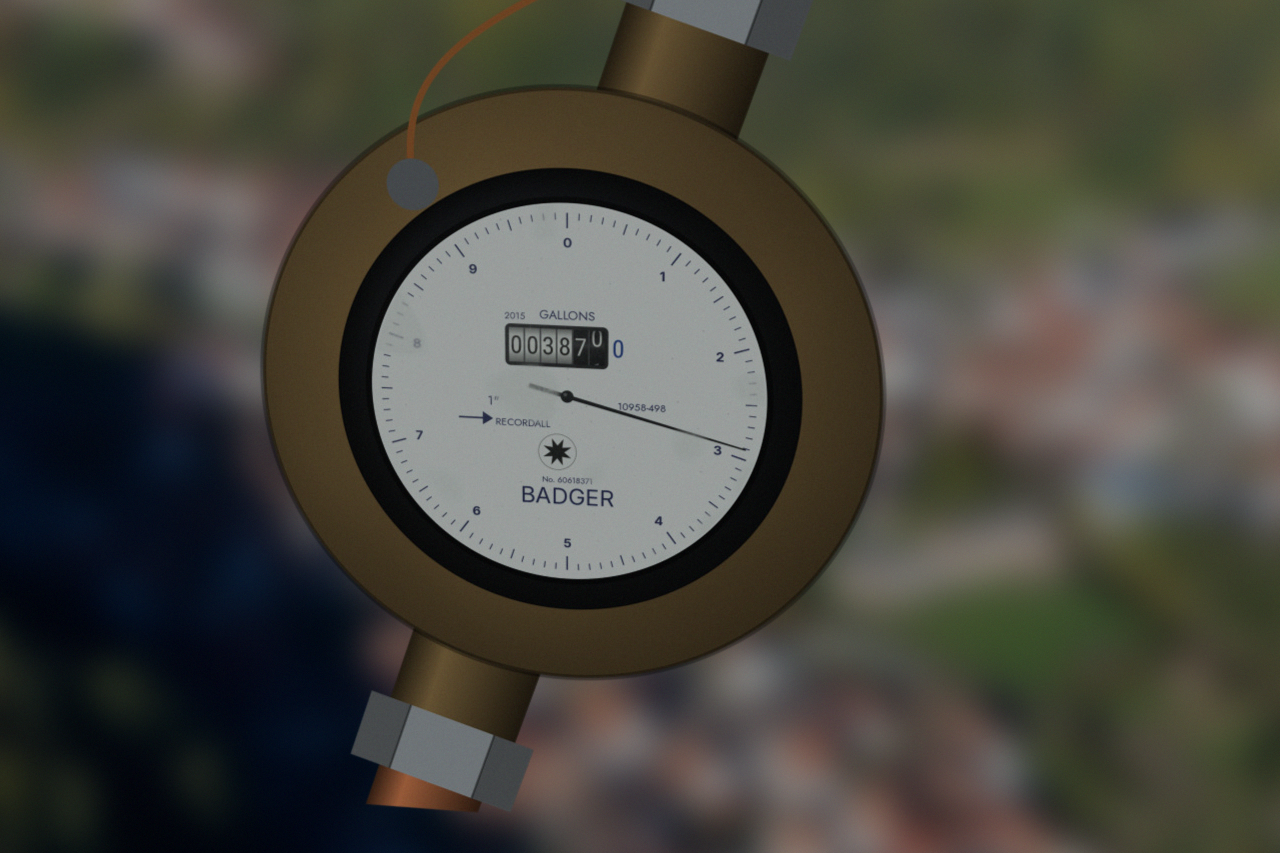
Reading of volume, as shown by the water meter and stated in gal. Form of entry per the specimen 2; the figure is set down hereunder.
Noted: 38702.9
